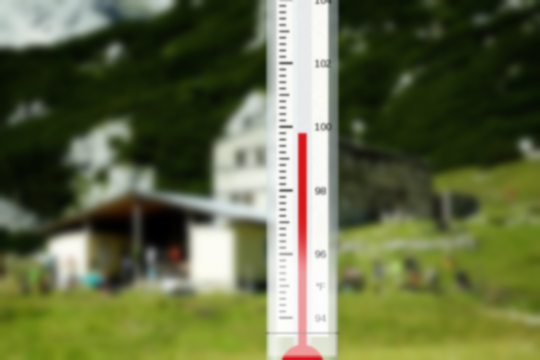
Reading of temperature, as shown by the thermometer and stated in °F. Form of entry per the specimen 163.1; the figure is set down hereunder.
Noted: 99.8
